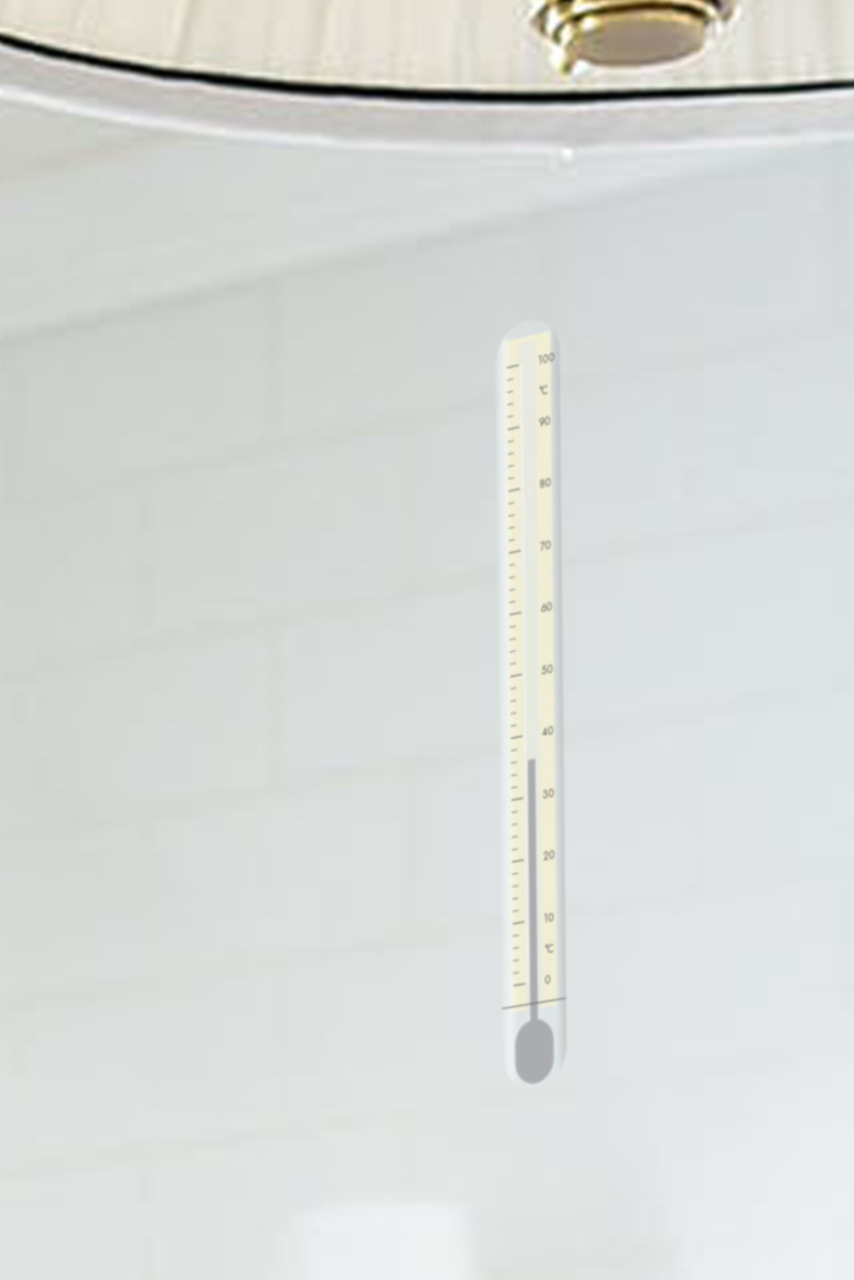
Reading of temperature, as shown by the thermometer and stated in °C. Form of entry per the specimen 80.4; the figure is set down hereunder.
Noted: 36
